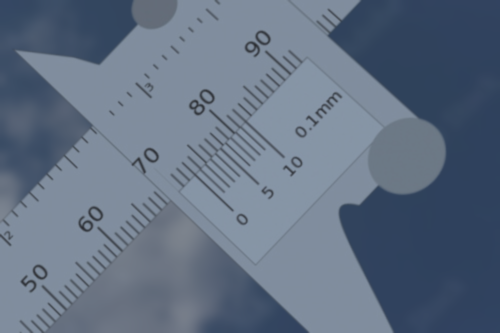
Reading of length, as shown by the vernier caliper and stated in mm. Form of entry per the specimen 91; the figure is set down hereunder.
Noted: 73.0
